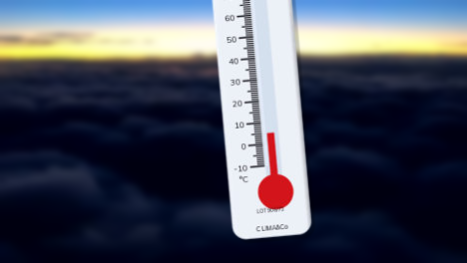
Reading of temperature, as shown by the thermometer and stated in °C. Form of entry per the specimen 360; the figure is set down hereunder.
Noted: 5
